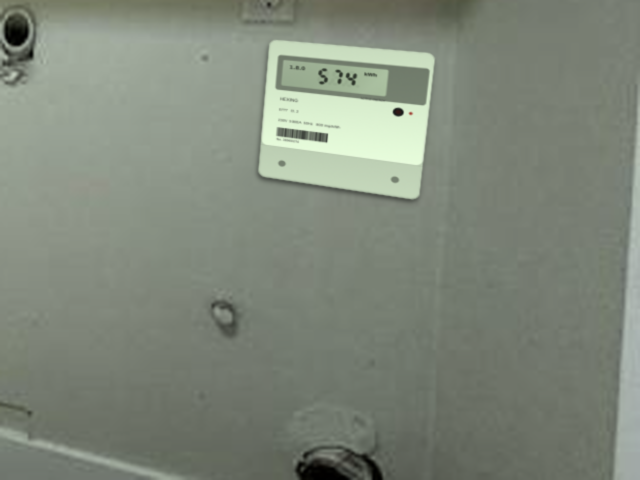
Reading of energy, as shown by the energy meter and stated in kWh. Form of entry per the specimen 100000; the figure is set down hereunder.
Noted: 574
